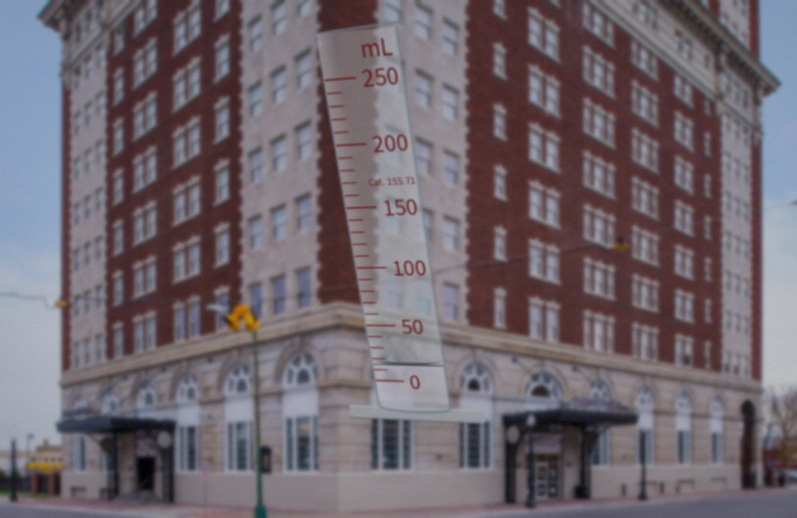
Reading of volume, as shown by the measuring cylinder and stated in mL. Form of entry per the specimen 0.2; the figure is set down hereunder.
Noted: 15
